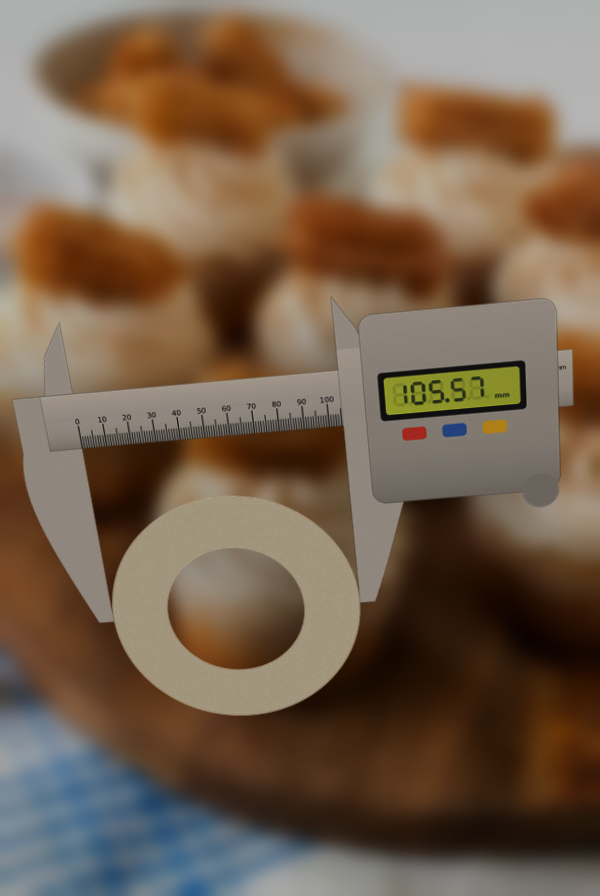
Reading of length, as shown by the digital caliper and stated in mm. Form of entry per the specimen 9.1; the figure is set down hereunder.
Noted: 105.57
